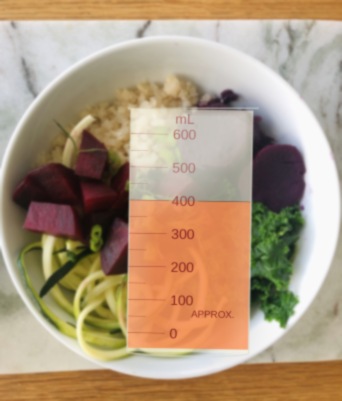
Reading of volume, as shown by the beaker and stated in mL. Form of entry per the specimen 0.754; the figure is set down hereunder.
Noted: 400
